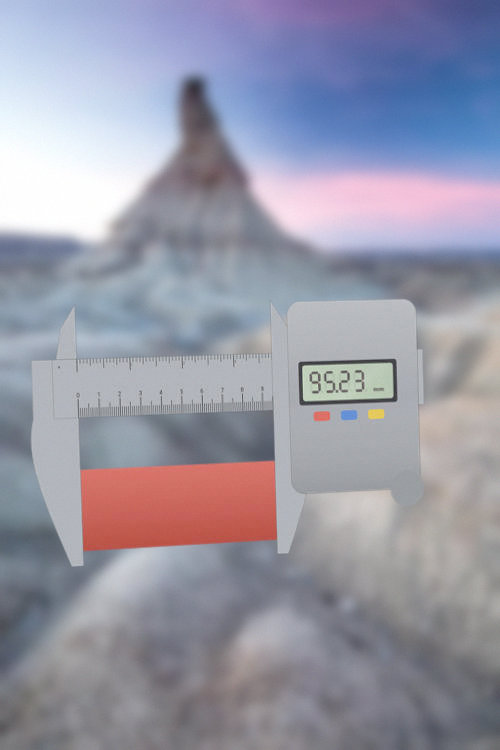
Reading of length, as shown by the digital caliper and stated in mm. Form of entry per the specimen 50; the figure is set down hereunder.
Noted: 95.23
